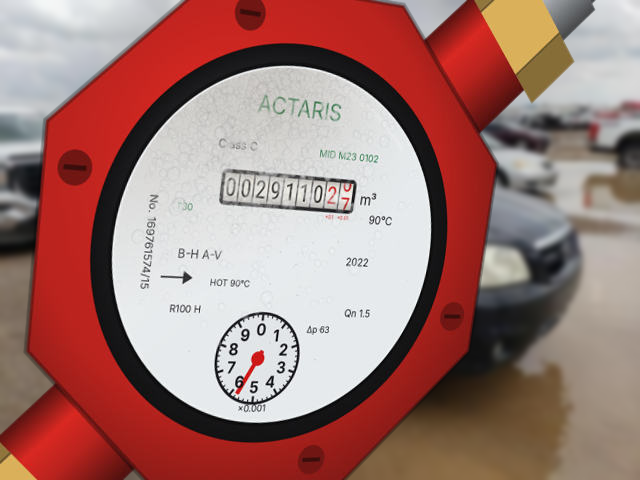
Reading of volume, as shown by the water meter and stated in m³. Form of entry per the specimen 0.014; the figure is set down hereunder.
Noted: 29110.265
